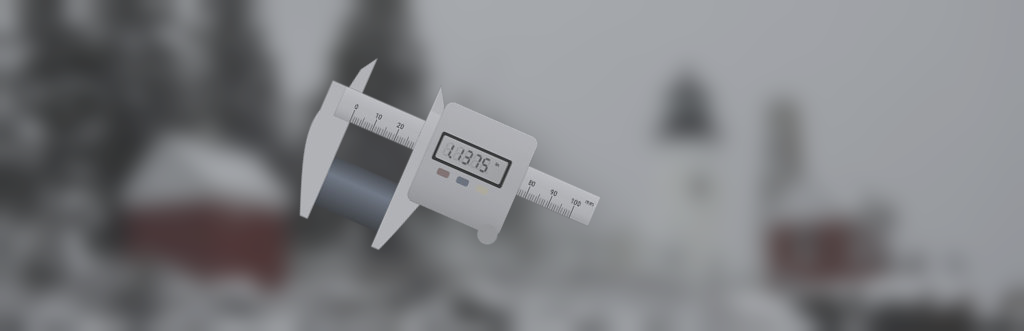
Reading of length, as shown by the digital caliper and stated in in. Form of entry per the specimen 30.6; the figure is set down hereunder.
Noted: 1.1375
